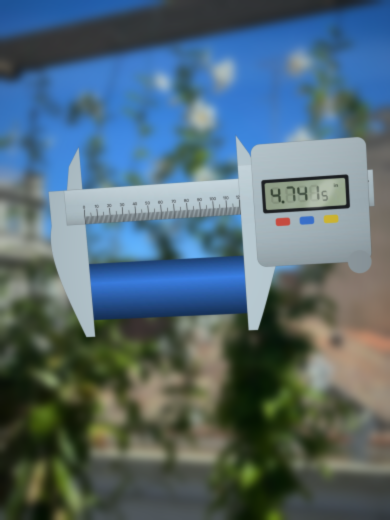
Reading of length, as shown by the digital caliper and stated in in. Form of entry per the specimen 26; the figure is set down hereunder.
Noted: 4.7415
